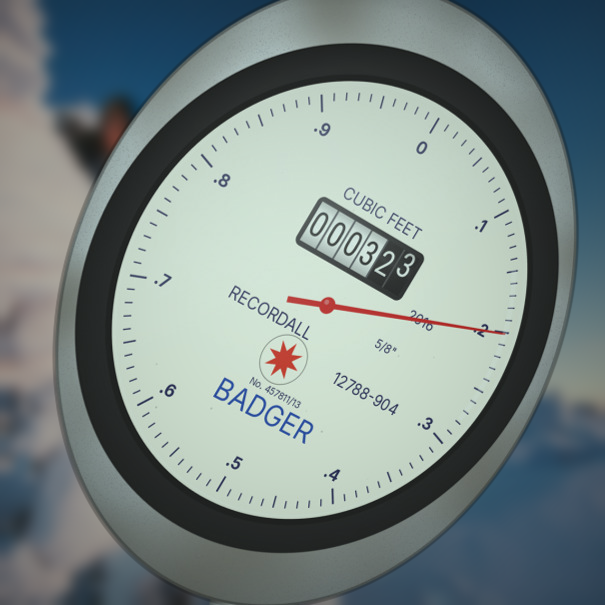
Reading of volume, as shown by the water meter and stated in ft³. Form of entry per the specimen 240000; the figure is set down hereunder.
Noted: 323.20
